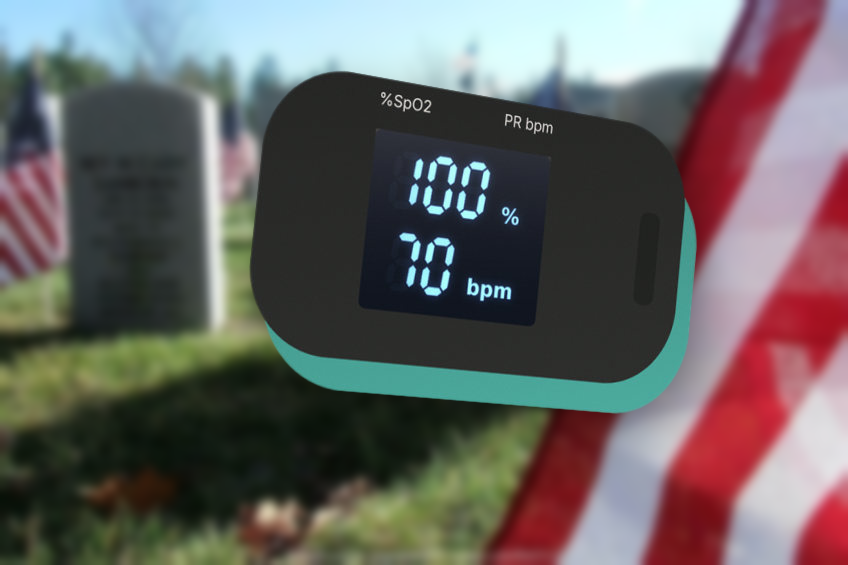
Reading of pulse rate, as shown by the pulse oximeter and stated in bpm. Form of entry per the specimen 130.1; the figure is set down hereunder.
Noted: 70
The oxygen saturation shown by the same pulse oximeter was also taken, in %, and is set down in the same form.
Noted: 100
